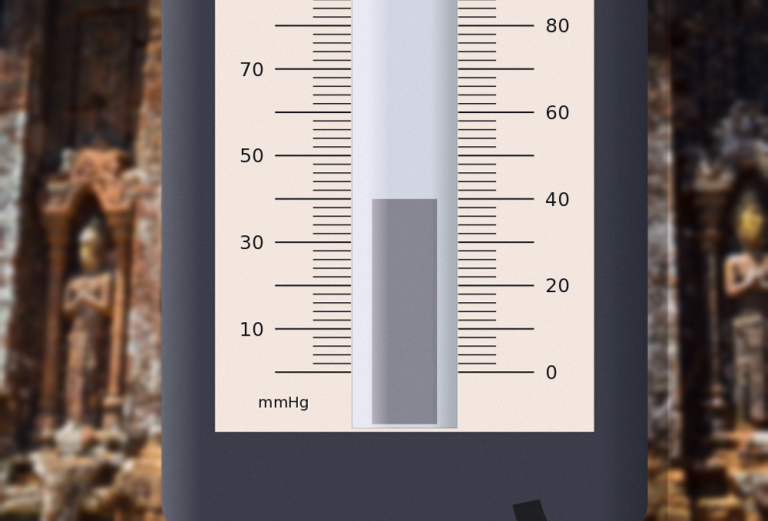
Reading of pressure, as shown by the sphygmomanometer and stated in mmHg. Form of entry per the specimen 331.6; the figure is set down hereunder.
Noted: 40
